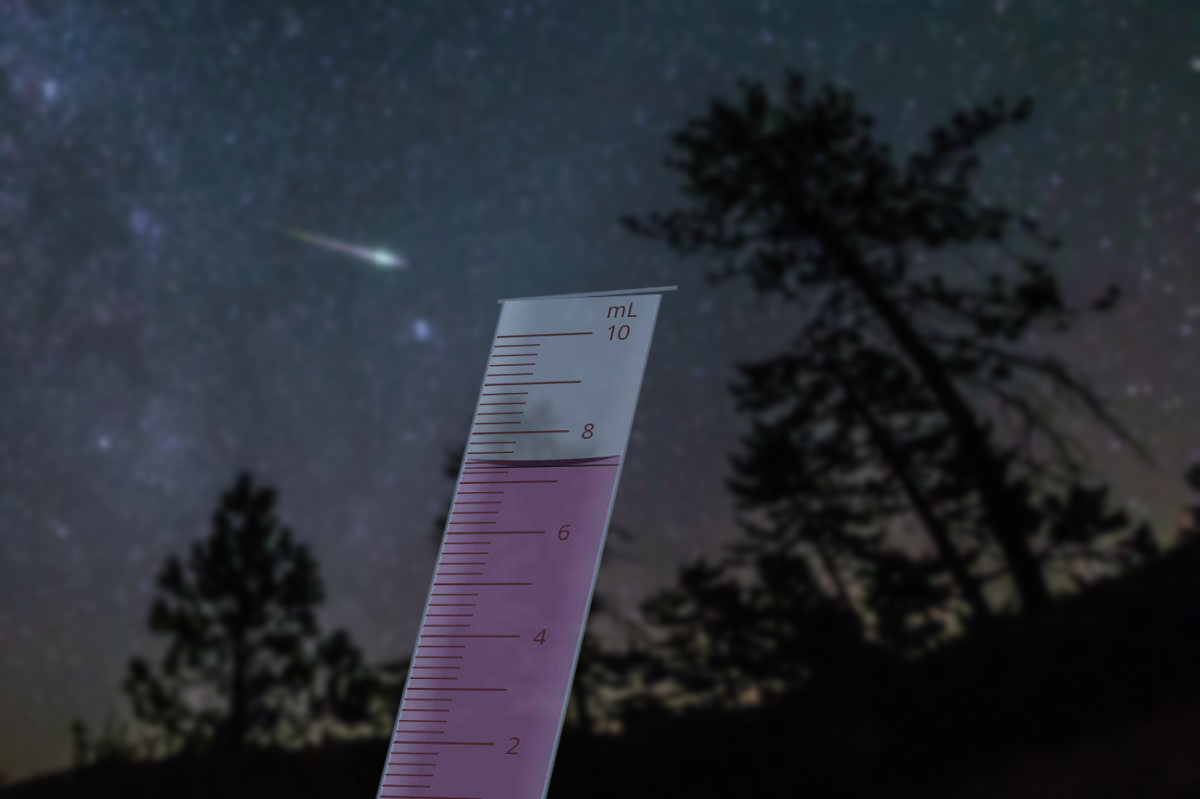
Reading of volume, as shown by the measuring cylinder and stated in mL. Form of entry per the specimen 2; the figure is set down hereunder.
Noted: 7.3
